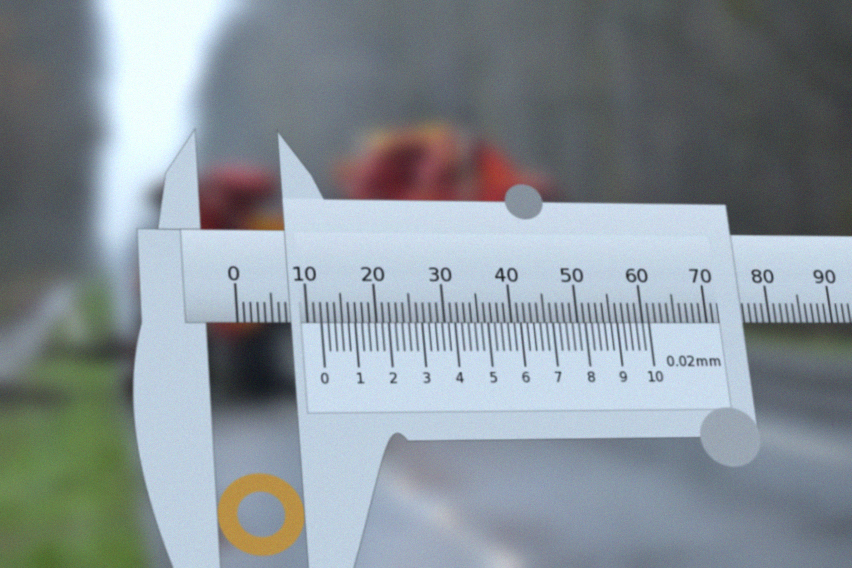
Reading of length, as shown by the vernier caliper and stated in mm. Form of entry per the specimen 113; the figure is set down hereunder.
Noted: 12.0
